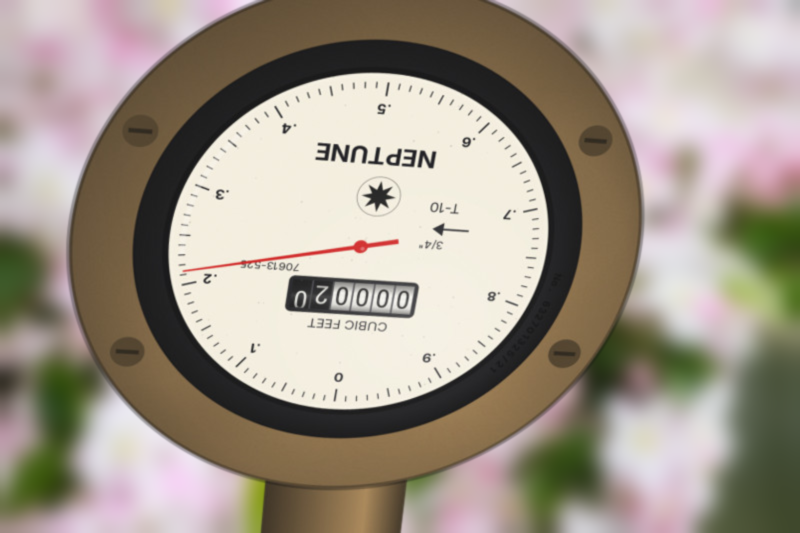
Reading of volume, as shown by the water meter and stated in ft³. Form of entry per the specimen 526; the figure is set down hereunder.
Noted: 20.21
